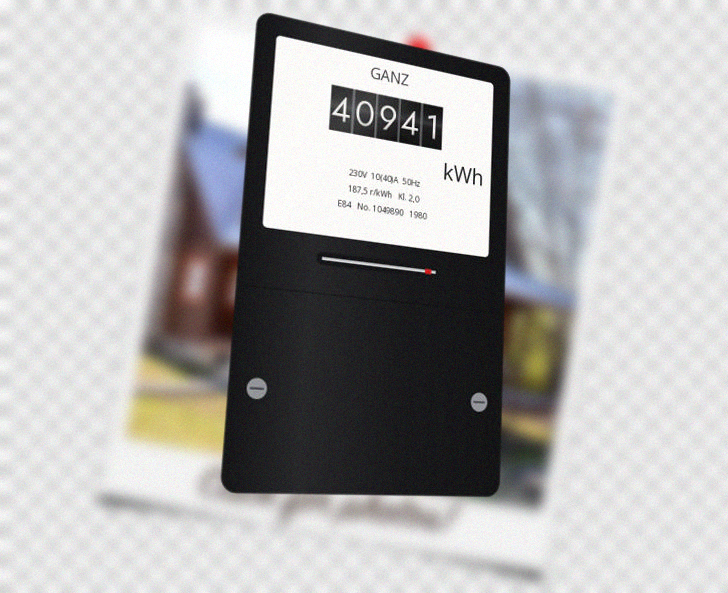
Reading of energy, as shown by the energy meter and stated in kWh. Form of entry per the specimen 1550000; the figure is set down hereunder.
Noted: 40941
